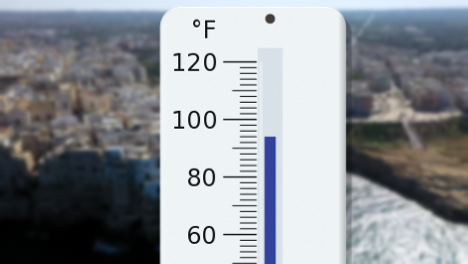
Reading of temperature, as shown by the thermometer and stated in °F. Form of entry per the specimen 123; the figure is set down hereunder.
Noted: 94
